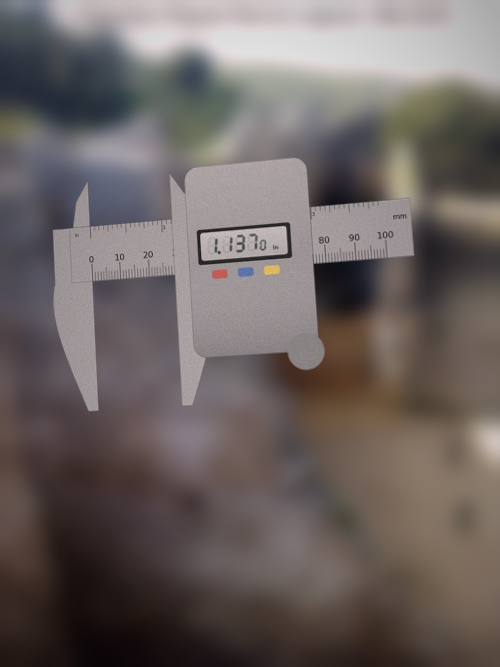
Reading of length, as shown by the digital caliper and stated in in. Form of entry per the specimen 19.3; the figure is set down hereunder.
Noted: 1.1370
